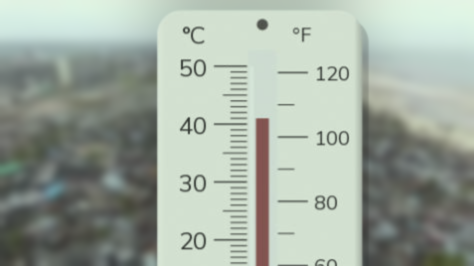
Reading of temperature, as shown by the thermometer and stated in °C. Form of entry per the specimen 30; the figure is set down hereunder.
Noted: 41
